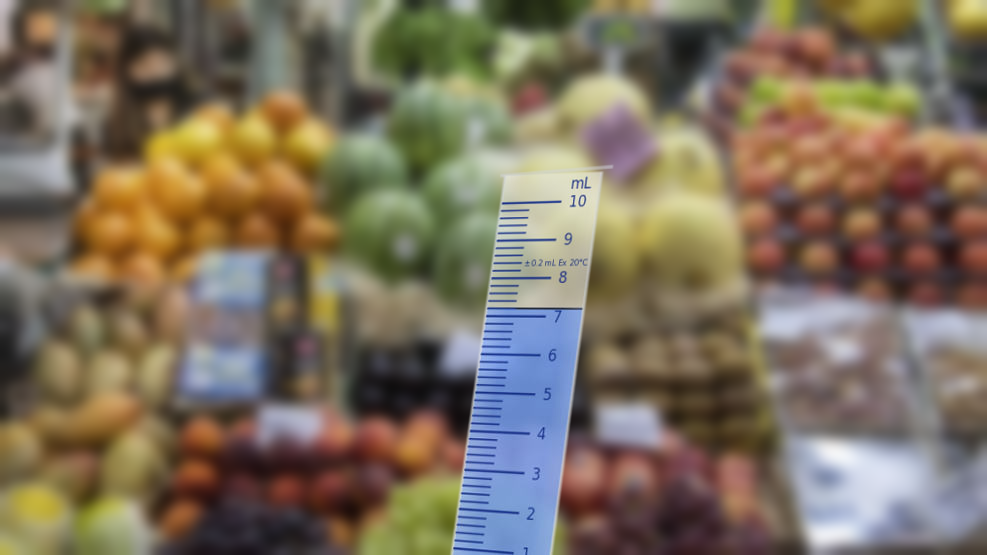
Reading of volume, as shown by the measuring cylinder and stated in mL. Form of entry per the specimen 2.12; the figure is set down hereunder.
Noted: 7.2
